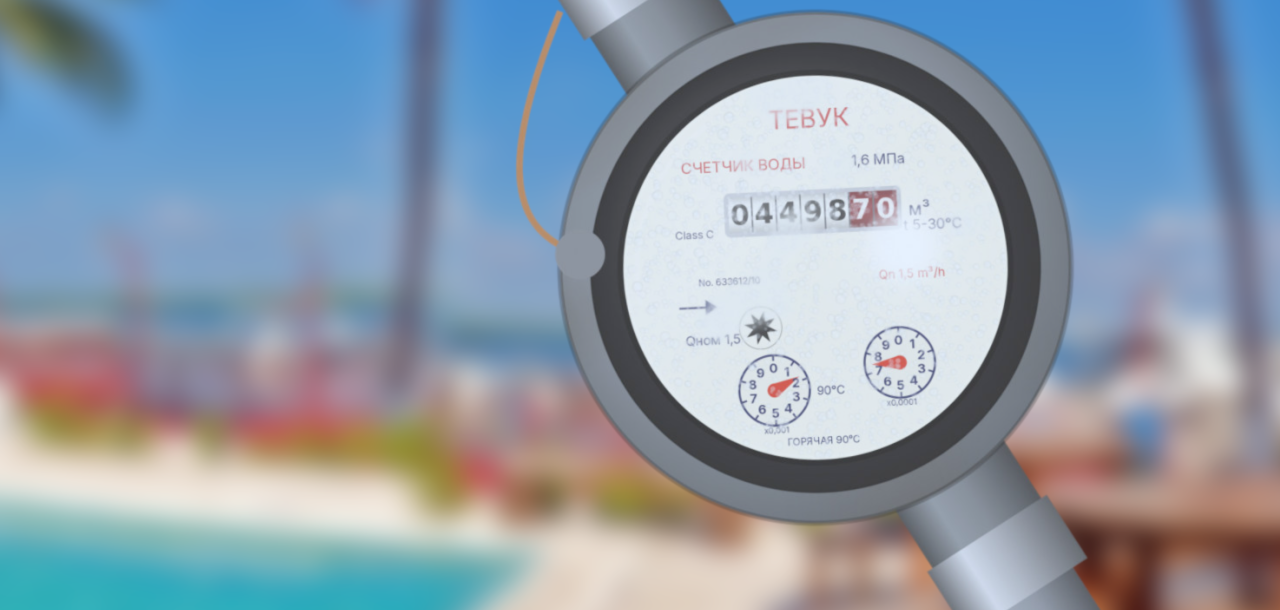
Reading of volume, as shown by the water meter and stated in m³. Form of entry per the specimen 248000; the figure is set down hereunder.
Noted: 4498.7017
